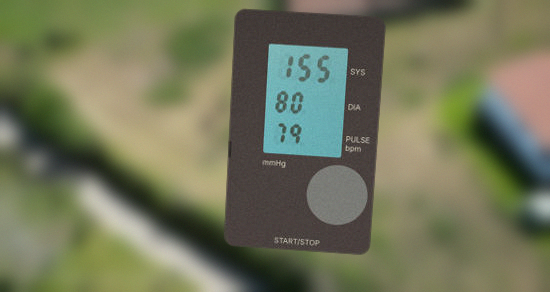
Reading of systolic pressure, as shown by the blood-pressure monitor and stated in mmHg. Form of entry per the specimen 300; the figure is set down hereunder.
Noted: 155
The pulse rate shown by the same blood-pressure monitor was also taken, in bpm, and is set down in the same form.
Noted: 79
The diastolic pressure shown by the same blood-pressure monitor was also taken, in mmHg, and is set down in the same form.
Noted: 80
